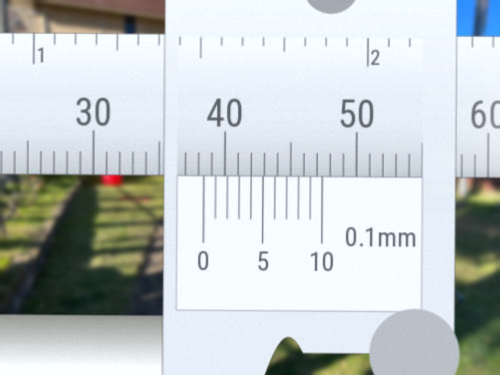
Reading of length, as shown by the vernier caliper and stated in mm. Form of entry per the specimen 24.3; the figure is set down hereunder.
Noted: 38.4
